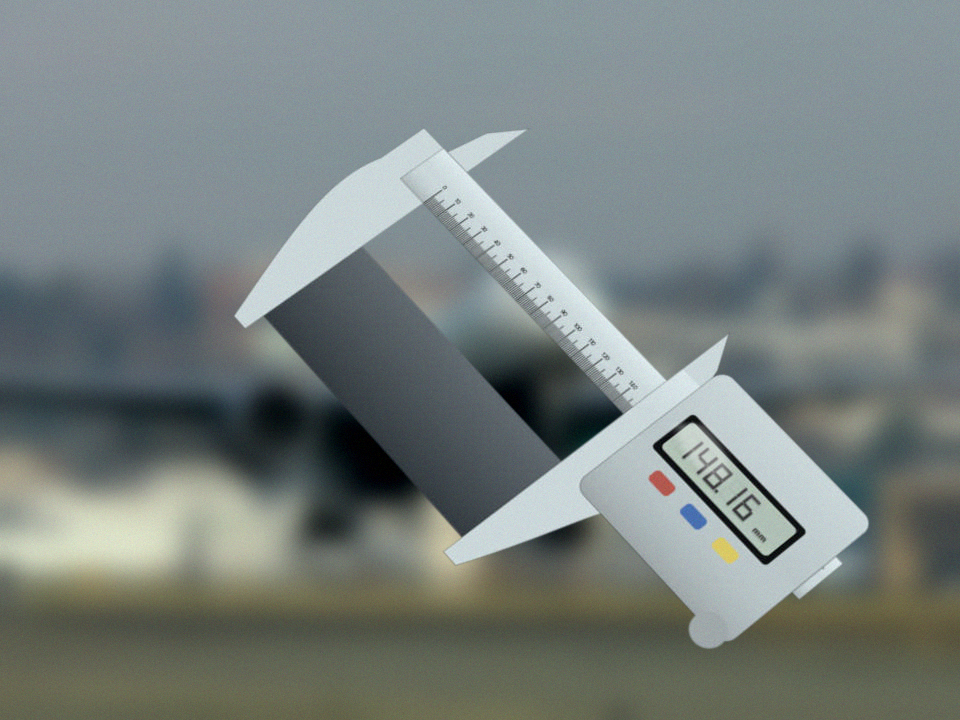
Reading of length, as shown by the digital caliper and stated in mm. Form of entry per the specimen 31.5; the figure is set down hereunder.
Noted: 148.16
